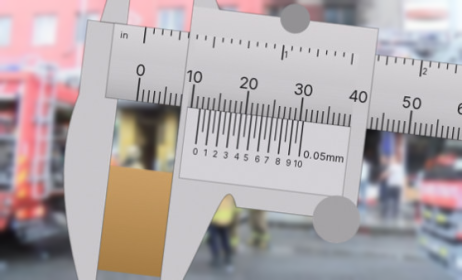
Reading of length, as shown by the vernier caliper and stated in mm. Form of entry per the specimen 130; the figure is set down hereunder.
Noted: 11.6
